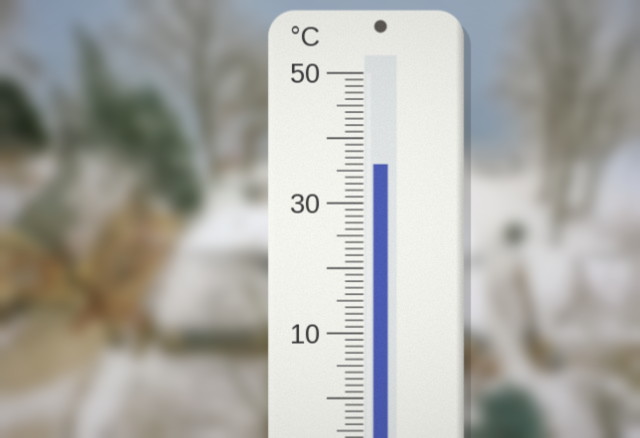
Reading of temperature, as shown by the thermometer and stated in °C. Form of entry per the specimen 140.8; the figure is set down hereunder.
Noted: 36
